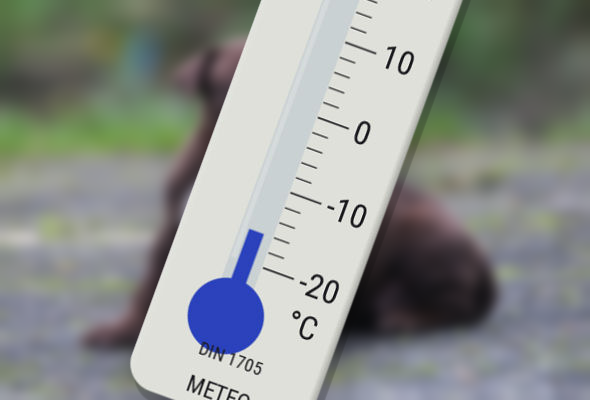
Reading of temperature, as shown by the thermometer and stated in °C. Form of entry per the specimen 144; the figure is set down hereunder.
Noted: -16
